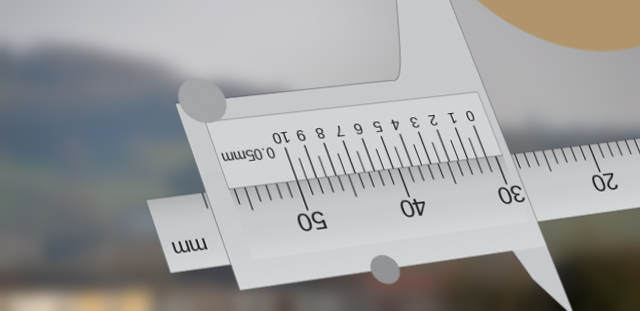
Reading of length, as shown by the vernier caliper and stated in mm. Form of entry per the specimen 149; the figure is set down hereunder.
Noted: 31.0
